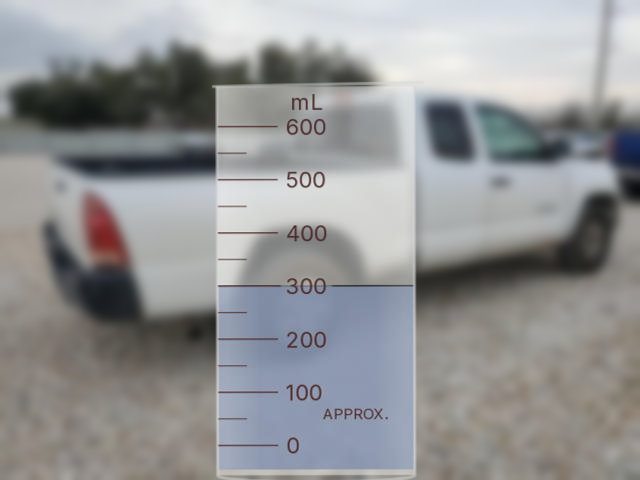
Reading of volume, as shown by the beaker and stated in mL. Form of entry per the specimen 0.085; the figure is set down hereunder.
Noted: 300
